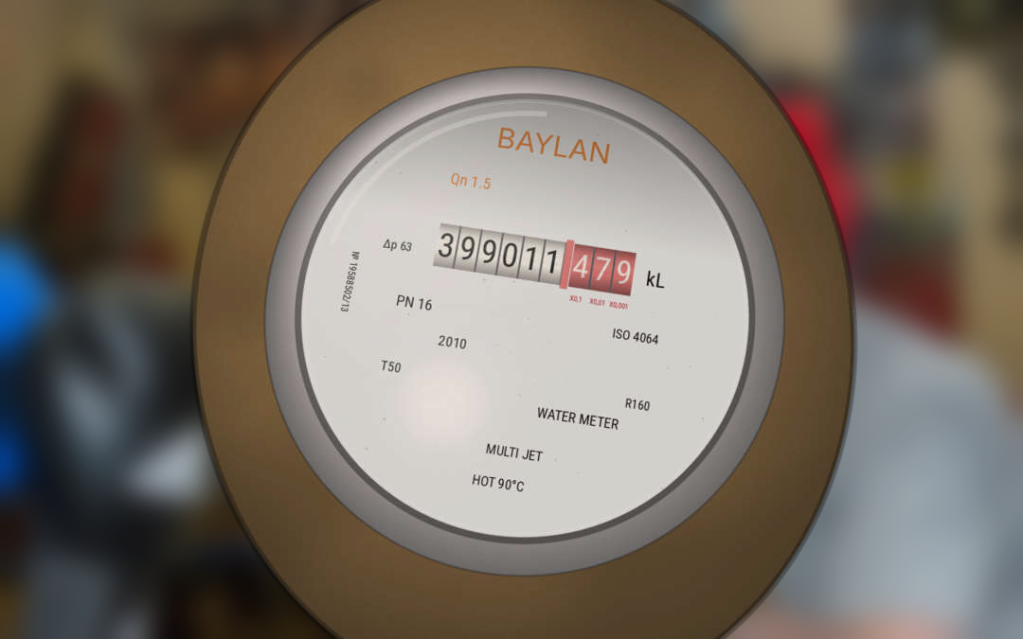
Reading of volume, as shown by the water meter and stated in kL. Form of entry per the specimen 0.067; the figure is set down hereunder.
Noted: 399011.479
